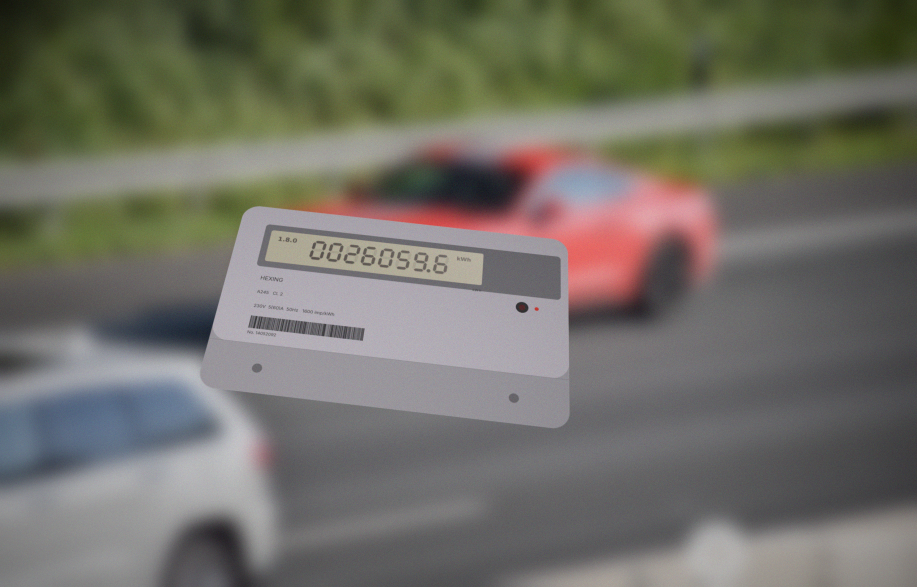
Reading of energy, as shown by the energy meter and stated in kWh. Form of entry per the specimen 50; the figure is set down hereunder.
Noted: 26059.6
